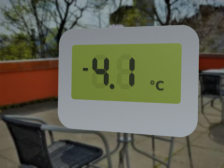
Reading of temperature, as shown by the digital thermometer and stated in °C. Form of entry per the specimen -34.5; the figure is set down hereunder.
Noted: -4.1
